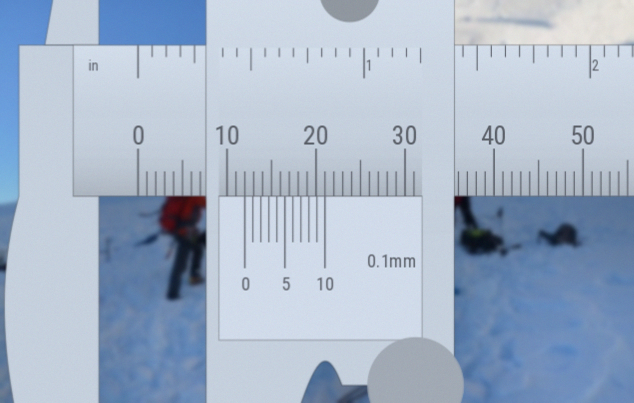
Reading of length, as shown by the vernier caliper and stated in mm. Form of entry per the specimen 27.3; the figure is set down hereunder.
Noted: 12.0
